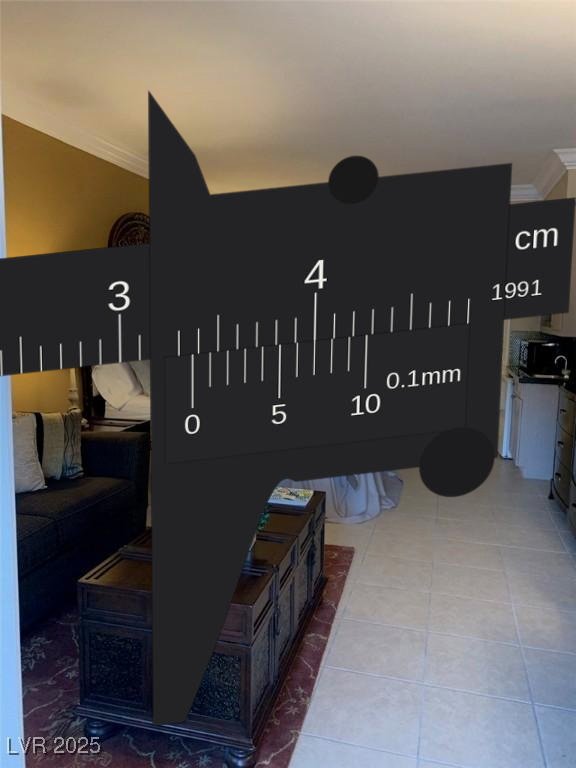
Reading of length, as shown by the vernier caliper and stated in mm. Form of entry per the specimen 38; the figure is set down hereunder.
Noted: 33.7
